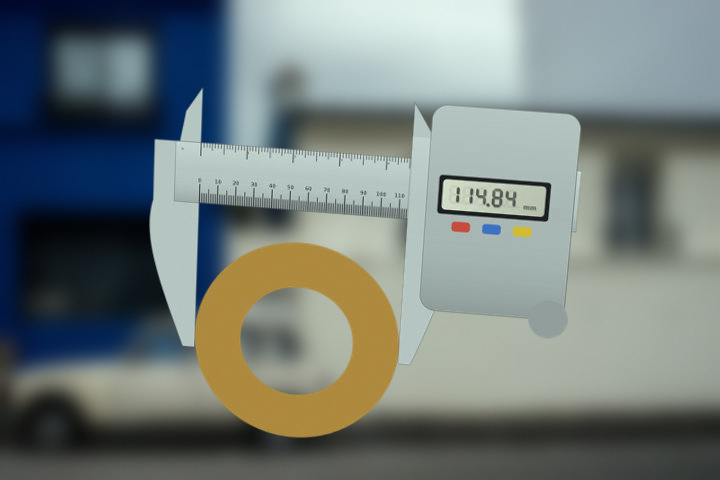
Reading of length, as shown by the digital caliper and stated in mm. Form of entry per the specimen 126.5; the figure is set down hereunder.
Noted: 114.84
